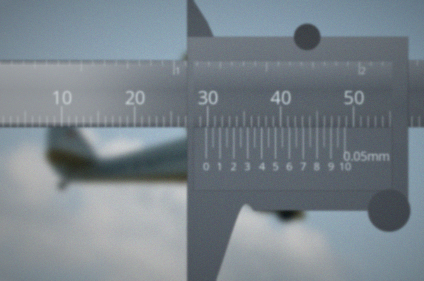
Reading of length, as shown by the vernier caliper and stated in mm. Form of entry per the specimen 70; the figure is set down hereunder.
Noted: 29.8
